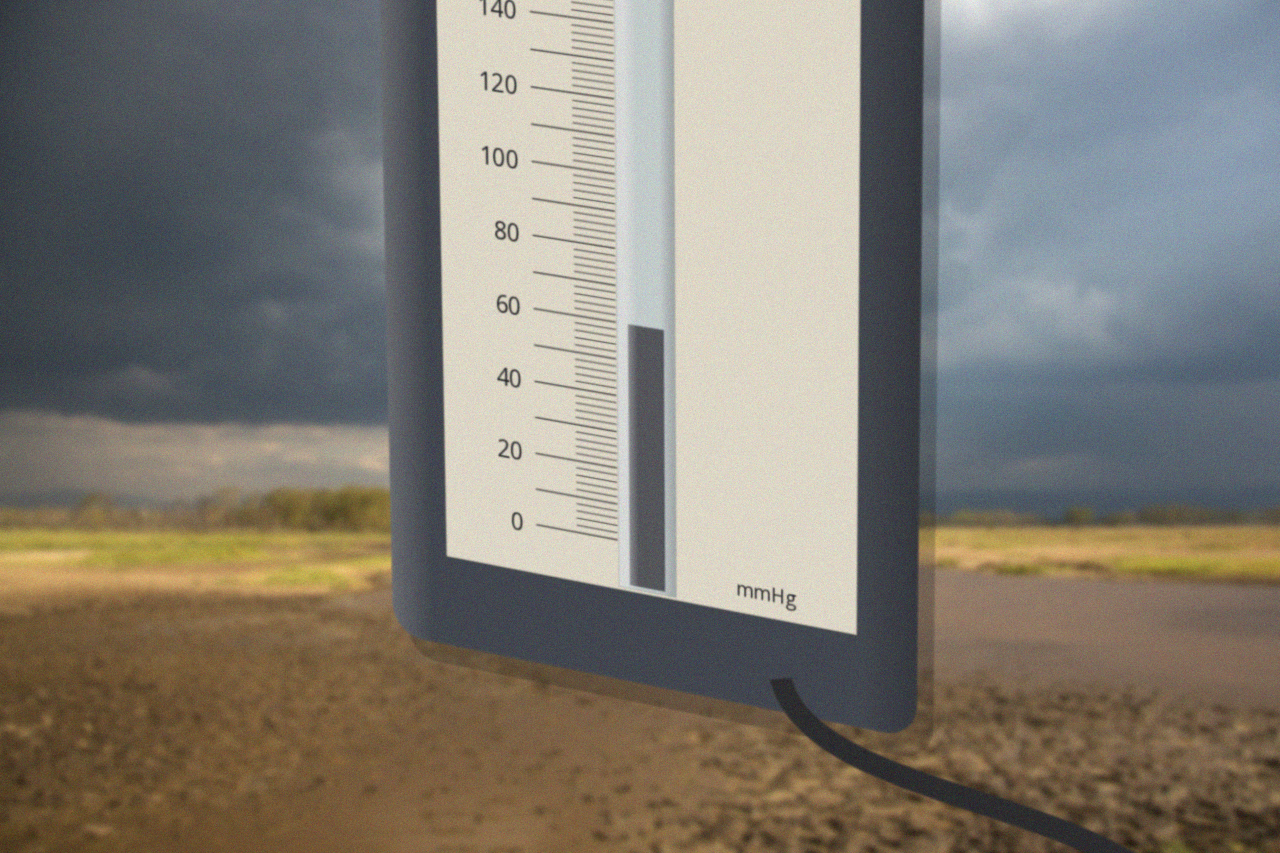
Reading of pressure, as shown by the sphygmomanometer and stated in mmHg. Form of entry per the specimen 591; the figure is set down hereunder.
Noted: 60
